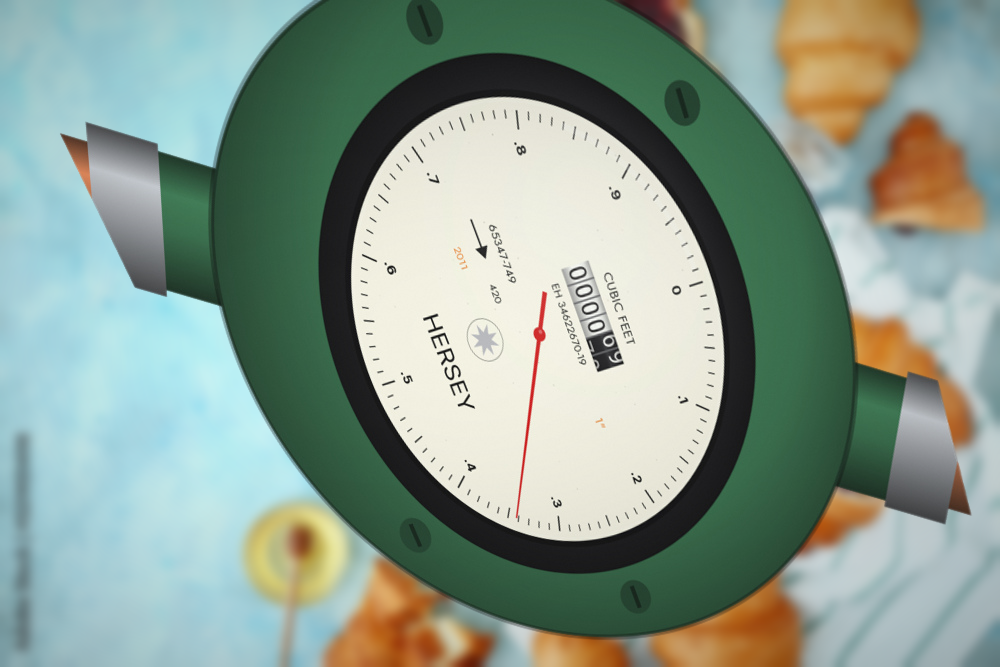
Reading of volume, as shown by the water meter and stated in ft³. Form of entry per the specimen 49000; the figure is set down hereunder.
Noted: 69.34
